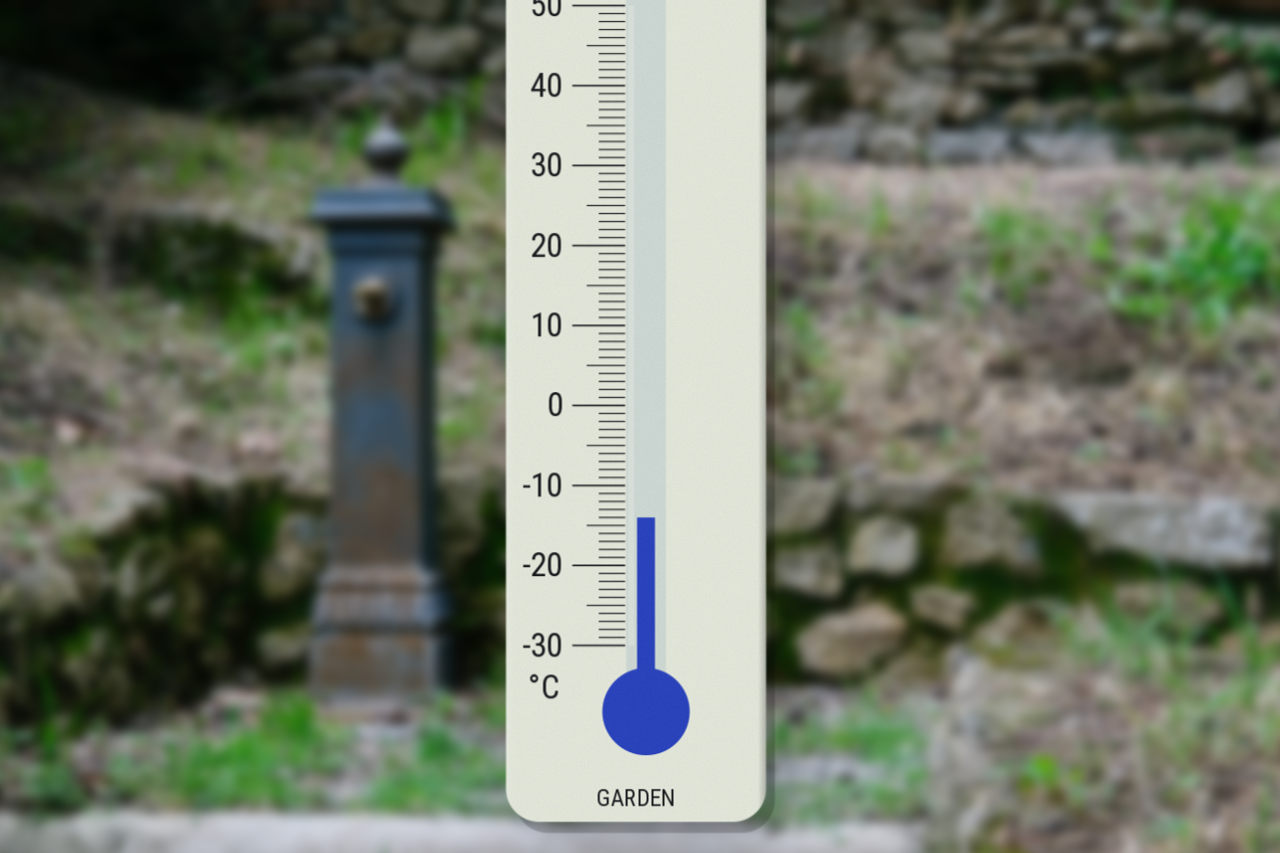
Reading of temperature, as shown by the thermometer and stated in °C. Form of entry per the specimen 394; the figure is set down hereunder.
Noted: -14
